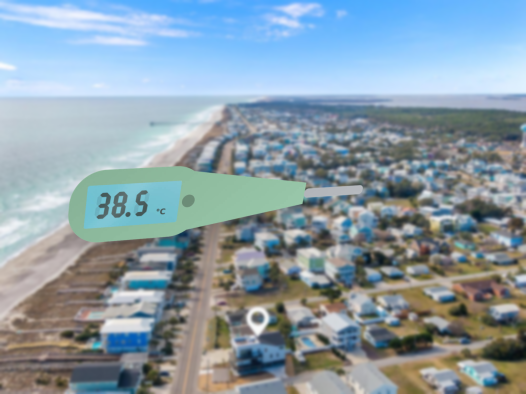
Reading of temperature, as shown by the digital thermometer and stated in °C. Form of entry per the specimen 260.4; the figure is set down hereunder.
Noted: 38.5
